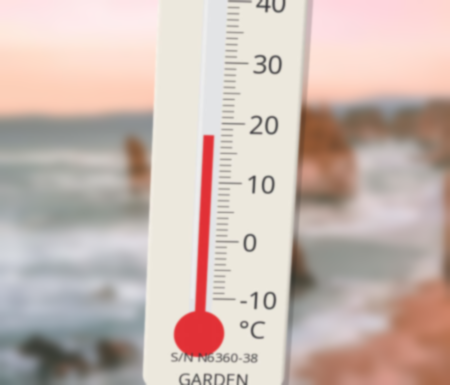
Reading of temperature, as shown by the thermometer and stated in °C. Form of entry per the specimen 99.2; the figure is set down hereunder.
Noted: 18
